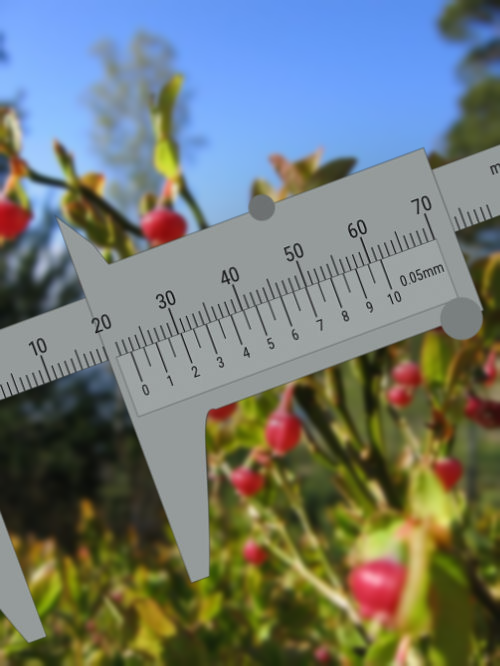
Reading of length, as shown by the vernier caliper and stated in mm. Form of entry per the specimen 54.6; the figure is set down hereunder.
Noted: 22.6
